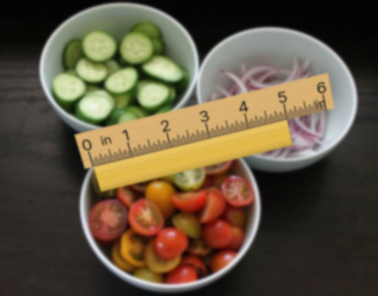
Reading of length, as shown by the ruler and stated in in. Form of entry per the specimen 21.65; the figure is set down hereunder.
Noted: 5
